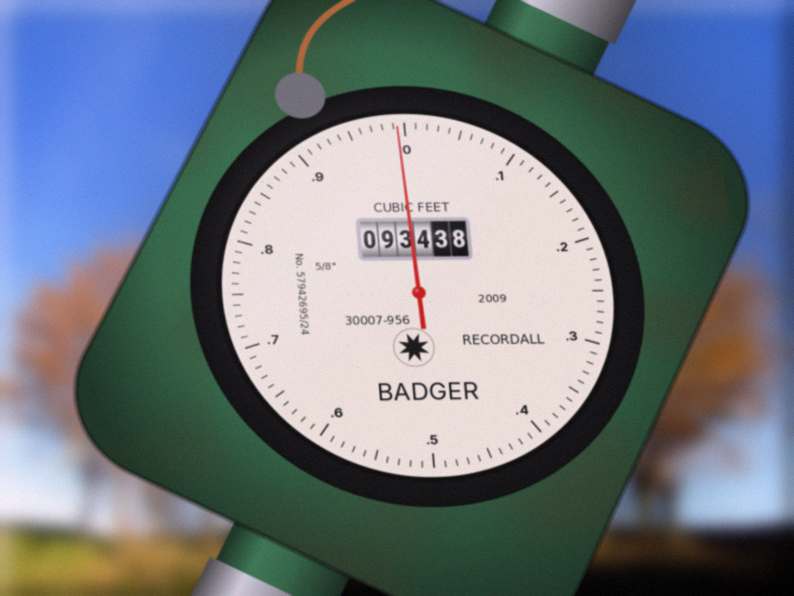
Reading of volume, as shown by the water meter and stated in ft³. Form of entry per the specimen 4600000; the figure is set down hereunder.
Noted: 93437.99
